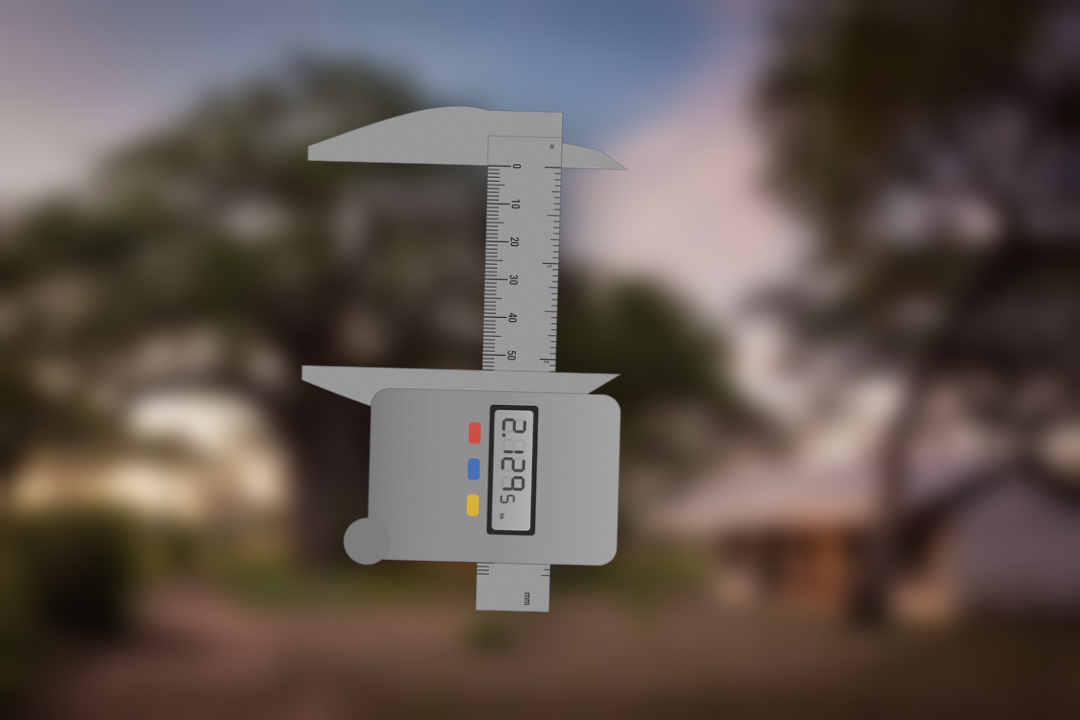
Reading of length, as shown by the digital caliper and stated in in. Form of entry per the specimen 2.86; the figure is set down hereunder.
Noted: 2.1295
